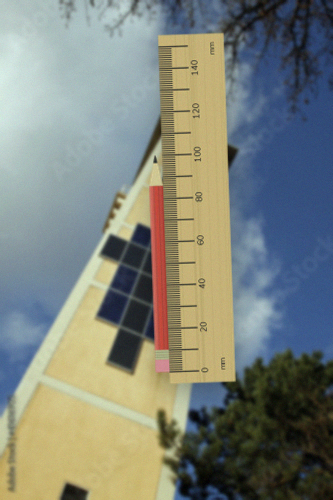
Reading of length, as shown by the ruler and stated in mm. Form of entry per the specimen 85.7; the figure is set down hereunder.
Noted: 100
